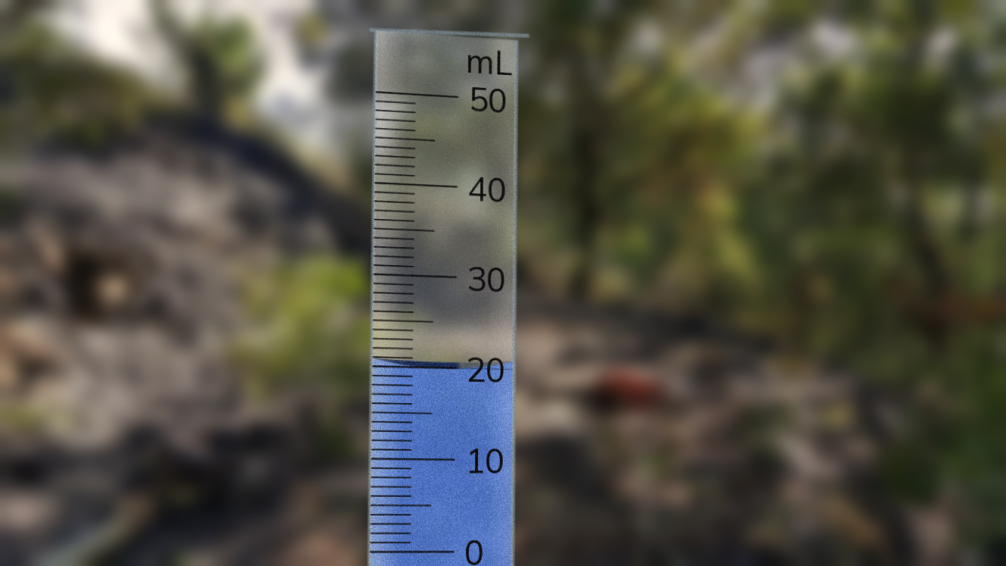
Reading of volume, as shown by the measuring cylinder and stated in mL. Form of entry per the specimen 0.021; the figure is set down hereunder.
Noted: 20
